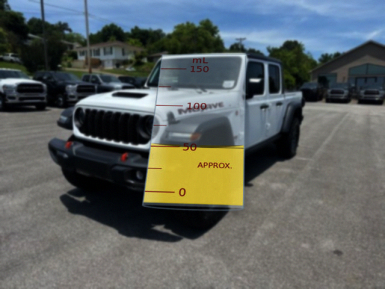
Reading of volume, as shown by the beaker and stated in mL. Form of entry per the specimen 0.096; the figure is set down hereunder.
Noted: 50
